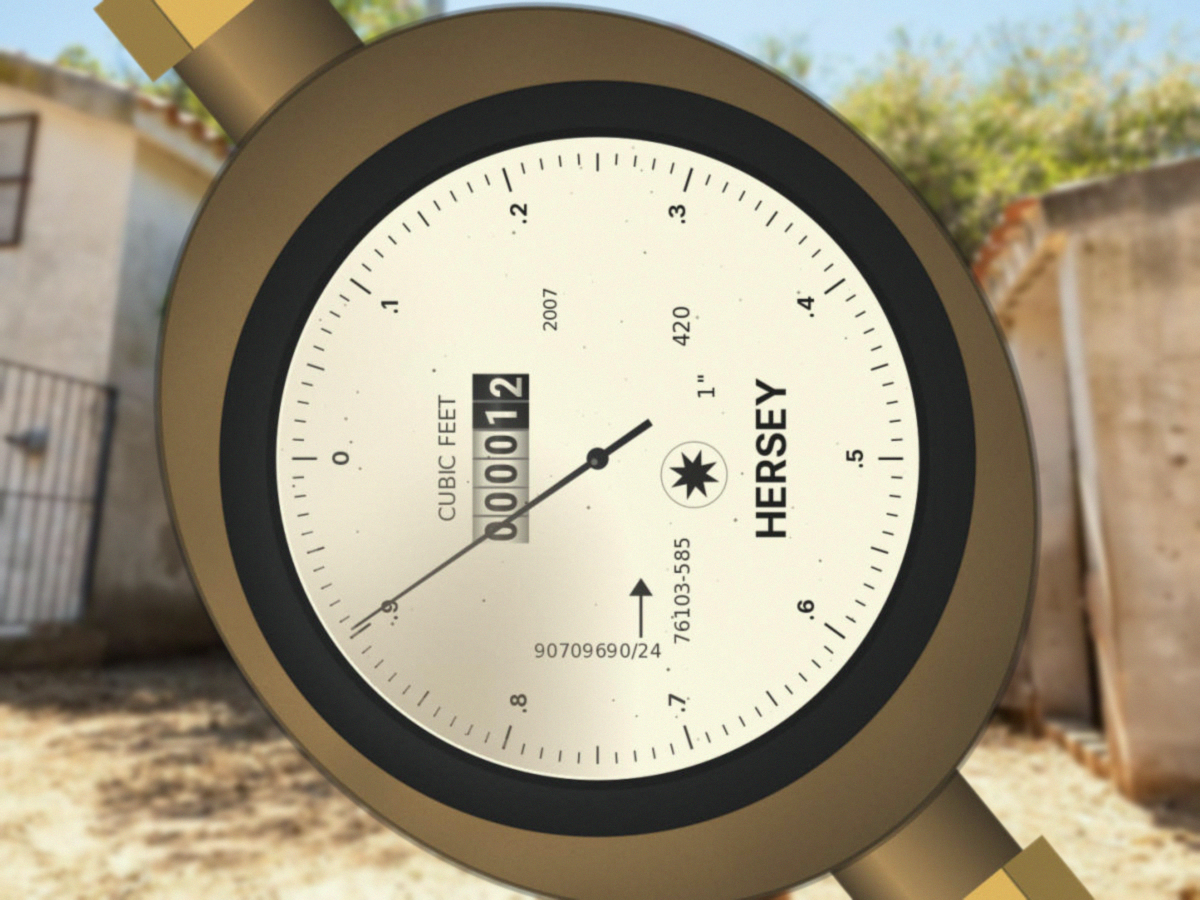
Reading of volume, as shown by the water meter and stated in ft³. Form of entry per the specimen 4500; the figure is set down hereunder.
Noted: 11.90
